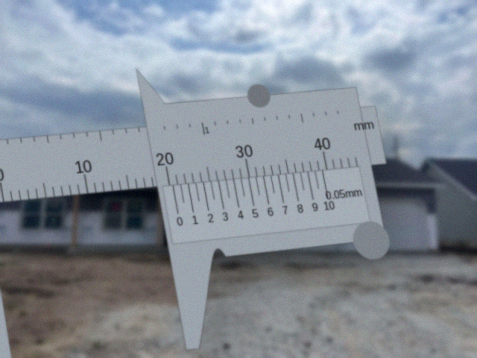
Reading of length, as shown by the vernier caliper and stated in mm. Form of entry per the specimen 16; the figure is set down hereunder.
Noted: 20.4
